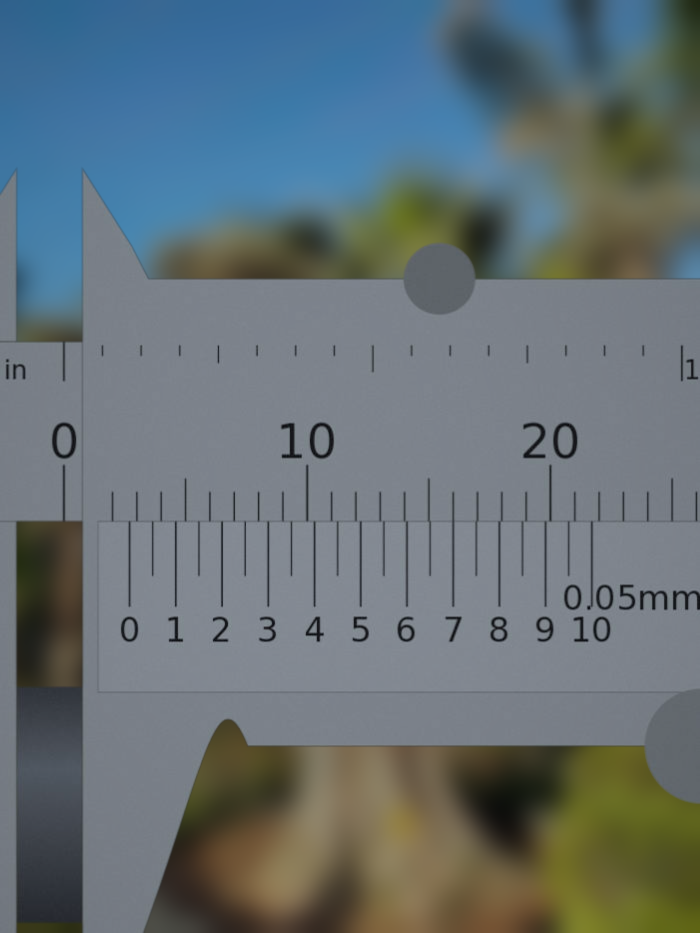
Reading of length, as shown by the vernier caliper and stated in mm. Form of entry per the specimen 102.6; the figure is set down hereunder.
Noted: 2.7
